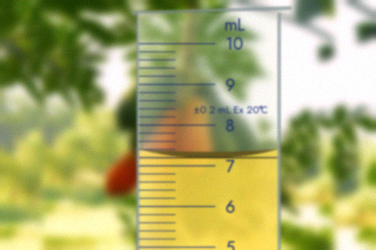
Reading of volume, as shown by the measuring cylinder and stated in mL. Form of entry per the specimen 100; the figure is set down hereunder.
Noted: 7.2
